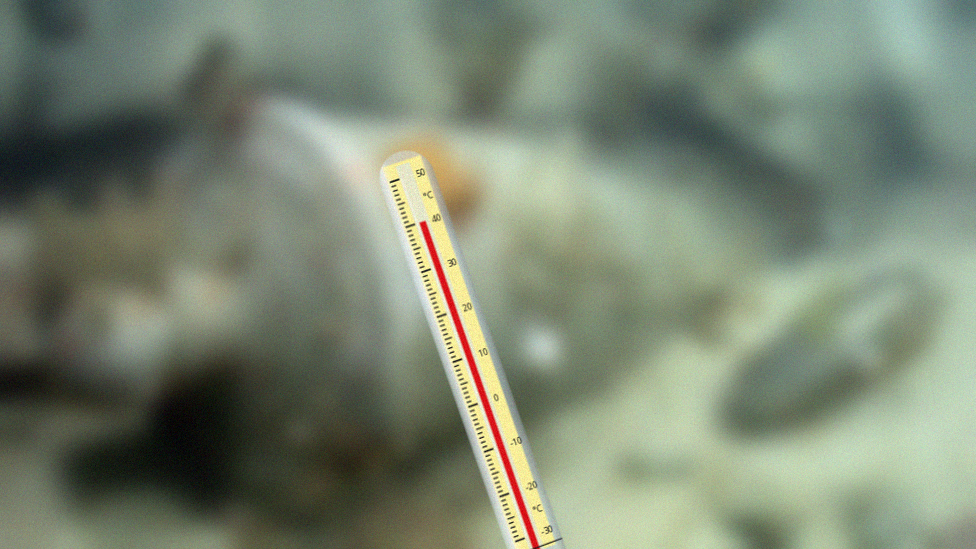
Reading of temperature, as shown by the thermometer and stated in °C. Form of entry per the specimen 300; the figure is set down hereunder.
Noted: 40
